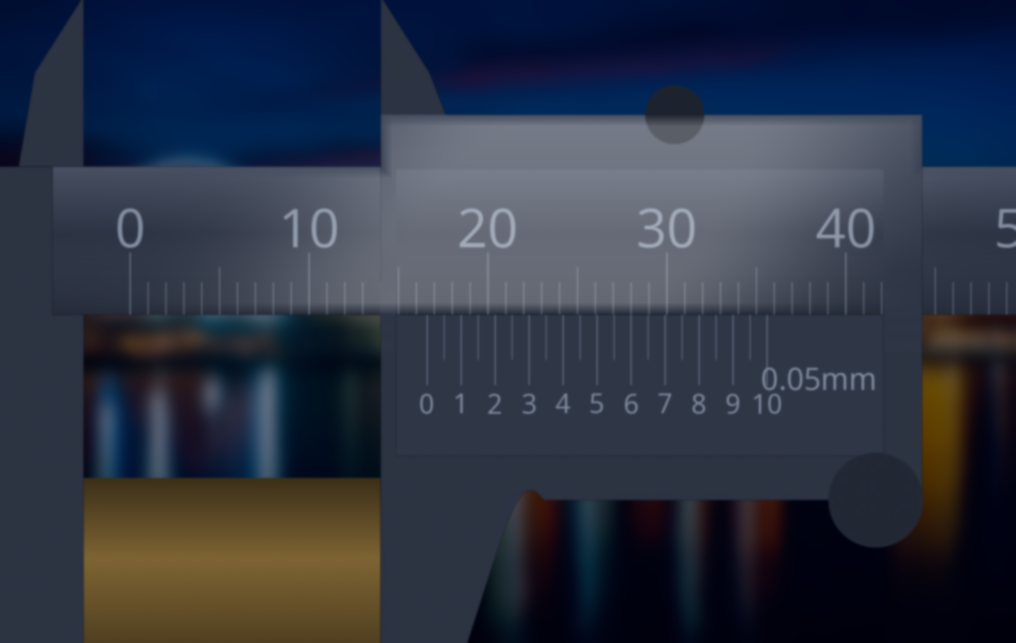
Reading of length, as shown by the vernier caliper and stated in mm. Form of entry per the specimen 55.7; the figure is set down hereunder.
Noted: 16.6
